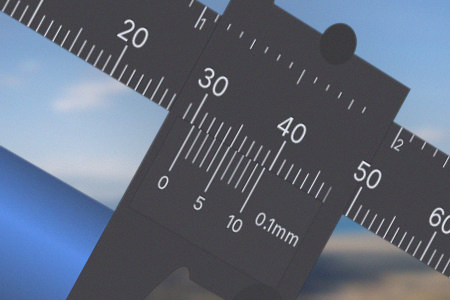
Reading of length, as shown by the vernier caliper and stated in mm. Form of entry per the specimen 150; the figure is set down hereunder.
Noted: 30.4
